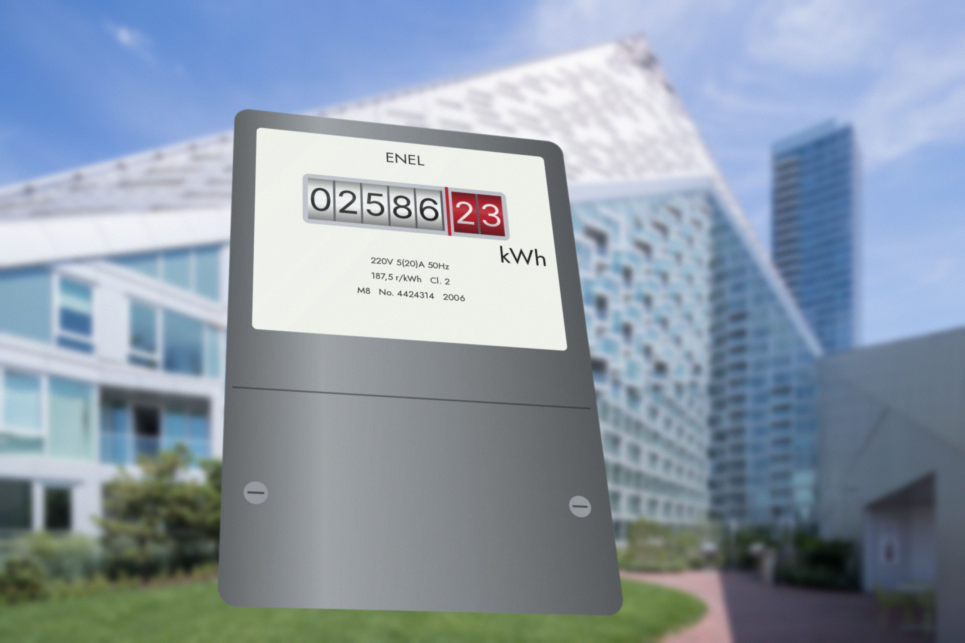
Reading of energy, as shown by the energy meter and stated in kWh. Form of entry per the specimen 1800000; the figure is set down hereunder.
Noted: 2586.23
